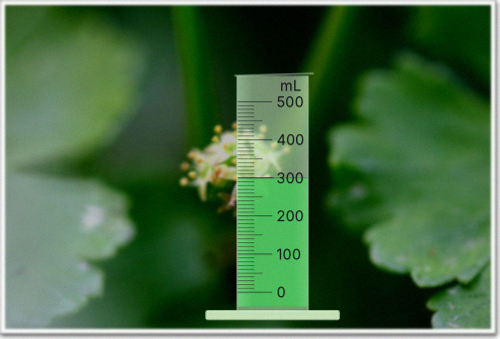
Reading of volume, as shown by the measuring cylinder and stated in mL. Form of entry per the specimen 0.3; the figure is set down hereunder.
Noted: 300
